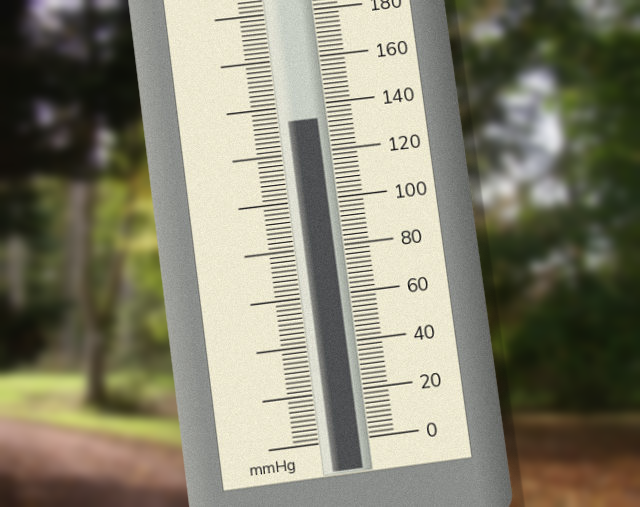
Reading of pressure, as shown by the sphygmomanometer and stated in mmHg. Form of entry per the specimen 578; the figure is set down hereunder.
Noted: 134
